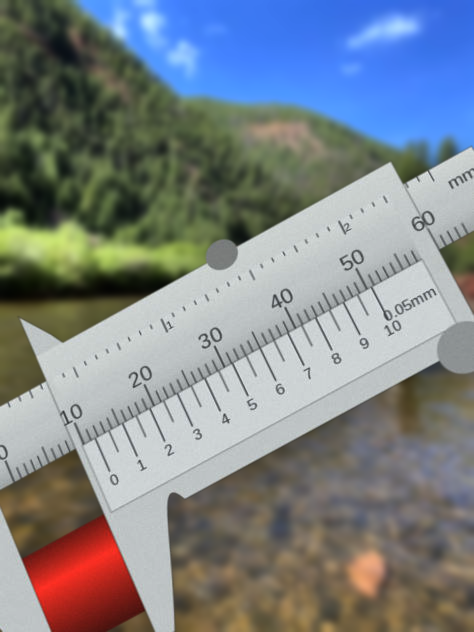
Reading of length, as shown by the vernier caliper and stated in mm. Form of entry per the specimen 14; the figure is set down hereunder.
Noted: 11.6
